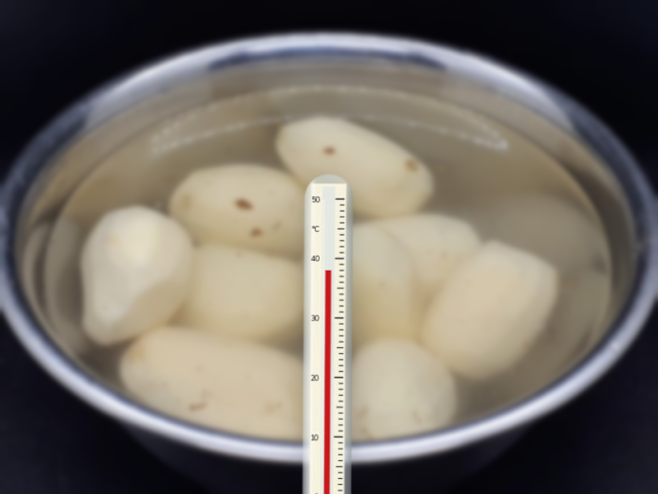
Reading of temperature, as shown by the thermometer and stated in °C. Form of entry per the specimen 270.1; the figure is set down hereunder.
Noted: 38
